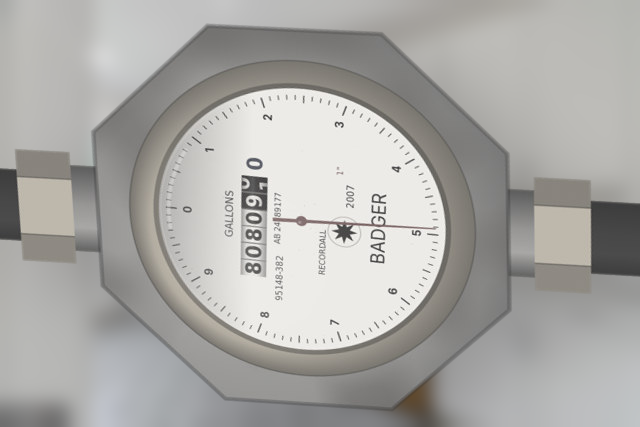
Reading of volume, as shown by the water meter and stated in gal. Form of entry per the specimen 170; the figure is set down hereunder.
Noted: 8080904.9
